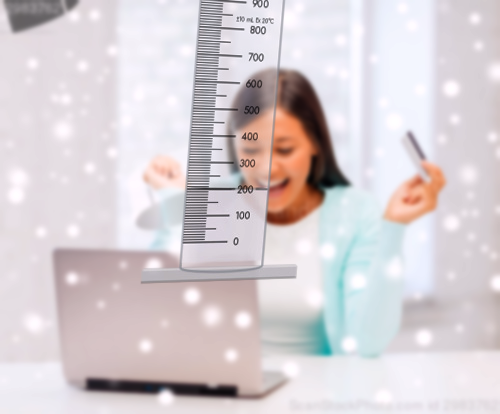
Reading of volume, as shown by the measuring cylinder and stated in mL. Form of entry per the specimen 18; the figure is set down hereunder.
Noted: 200
